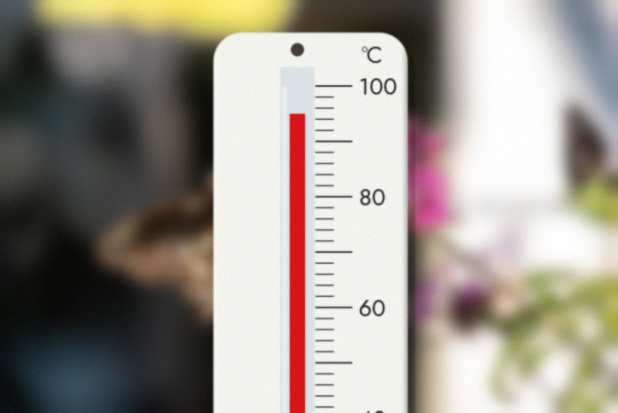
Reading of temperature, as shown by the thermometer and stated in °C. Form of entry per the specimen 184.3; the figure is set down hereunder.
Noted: 95
